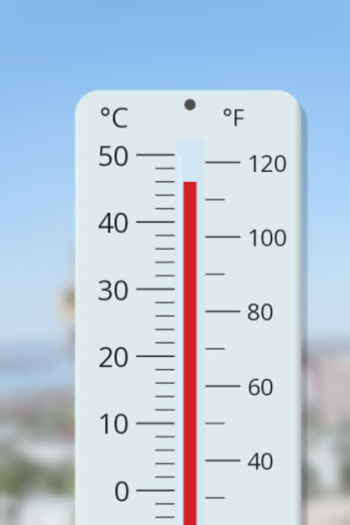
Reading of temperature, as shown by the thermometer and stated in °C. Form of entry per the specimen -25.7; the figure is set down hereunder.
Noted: 46
